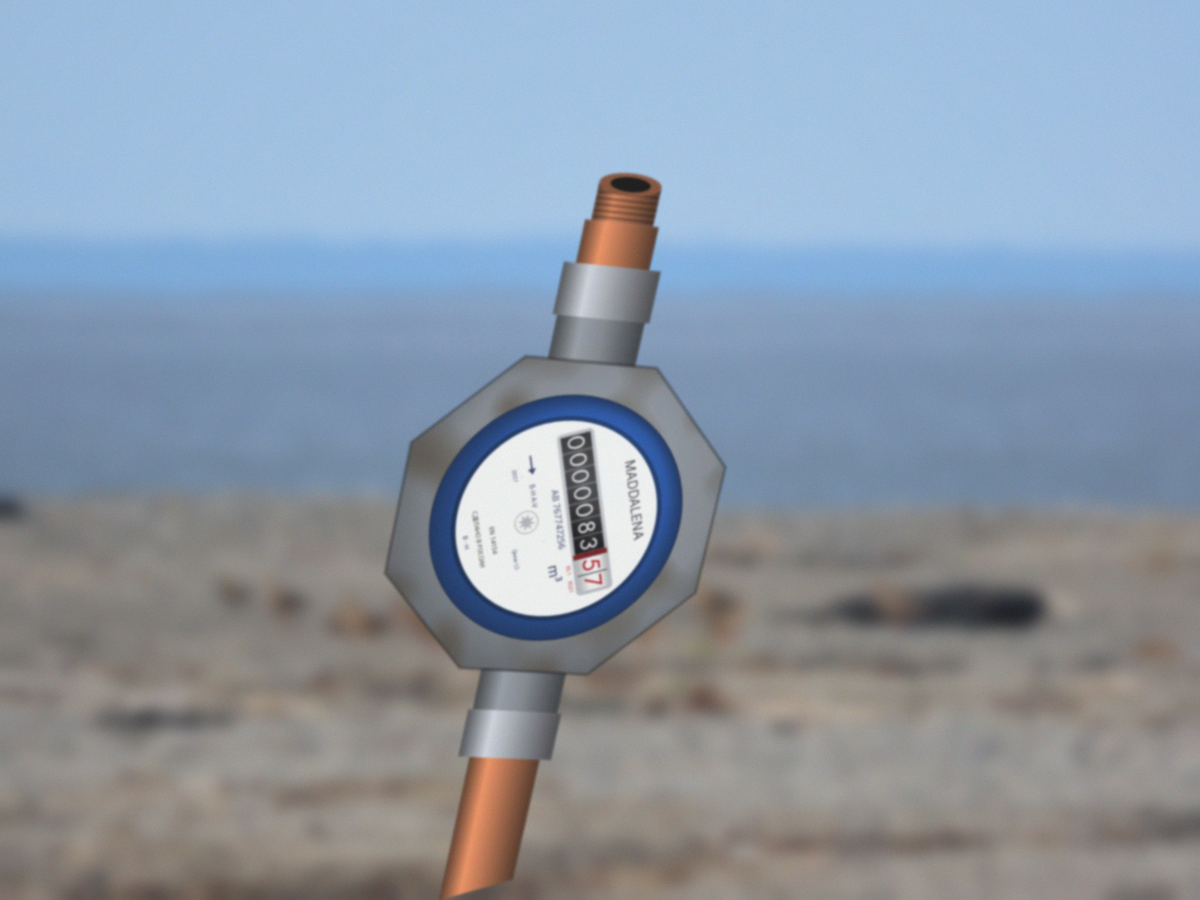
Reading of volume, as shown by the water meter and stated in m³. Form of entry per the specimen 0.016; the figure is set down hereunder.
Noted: 83.57
